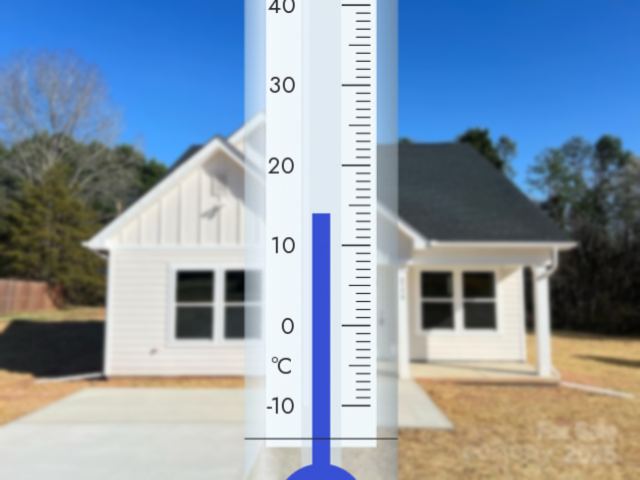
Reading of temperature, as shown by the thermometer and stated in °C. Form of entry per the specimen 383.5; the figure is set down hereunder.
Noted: 14
